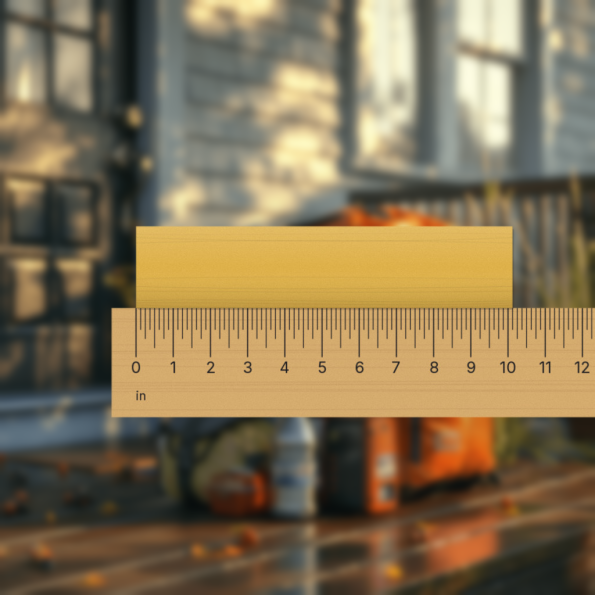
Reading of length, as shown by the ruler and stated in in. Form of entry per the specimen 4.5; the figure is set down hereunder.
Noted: 10.125
